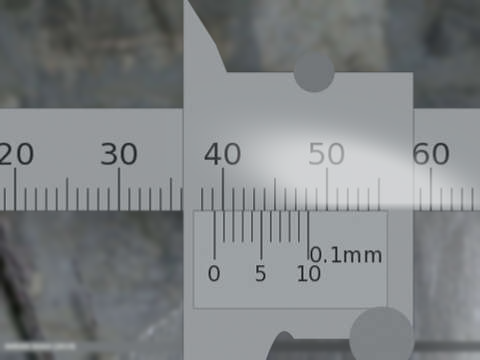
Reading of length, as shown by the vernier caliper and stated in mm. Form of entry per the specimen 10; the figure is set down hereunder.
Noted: 39.2
